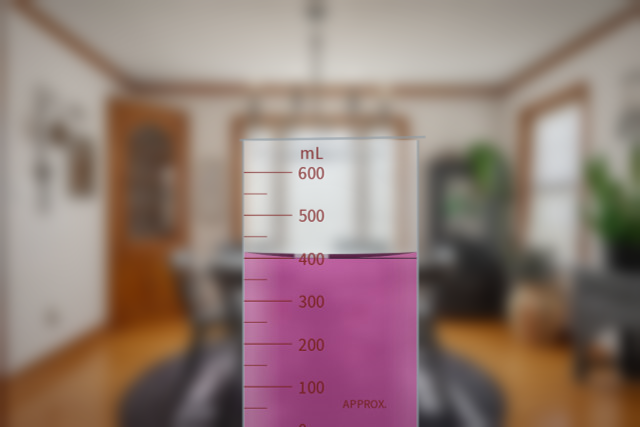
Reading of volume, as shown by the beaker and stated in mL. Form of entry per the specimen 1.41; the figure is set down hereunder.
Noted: 400
